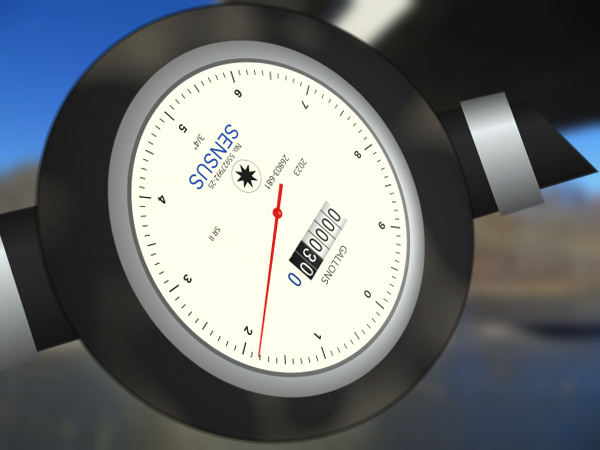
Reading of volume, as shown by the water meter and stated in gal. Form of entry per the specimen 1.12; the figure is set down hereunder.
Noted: 301.8
